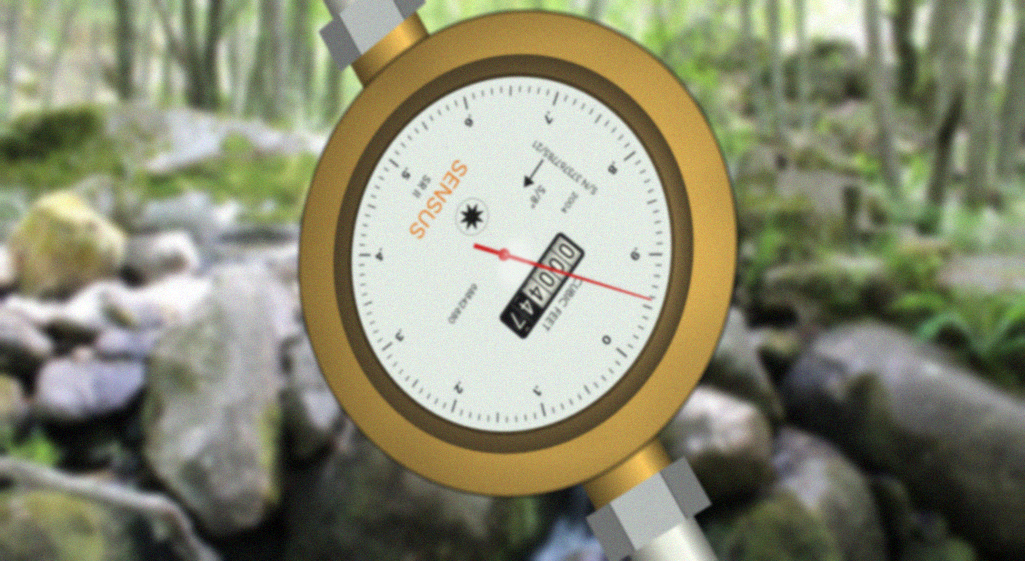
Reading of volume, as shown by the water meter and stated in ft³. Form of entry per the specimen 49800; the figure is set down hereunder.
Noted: 446.94
